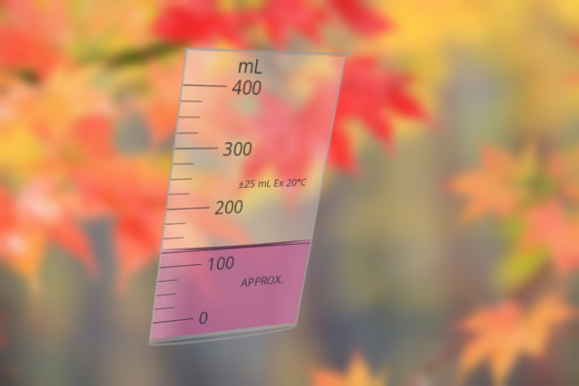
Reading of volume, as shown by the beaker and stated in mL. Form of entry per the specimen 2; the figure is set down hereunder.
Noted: 125
